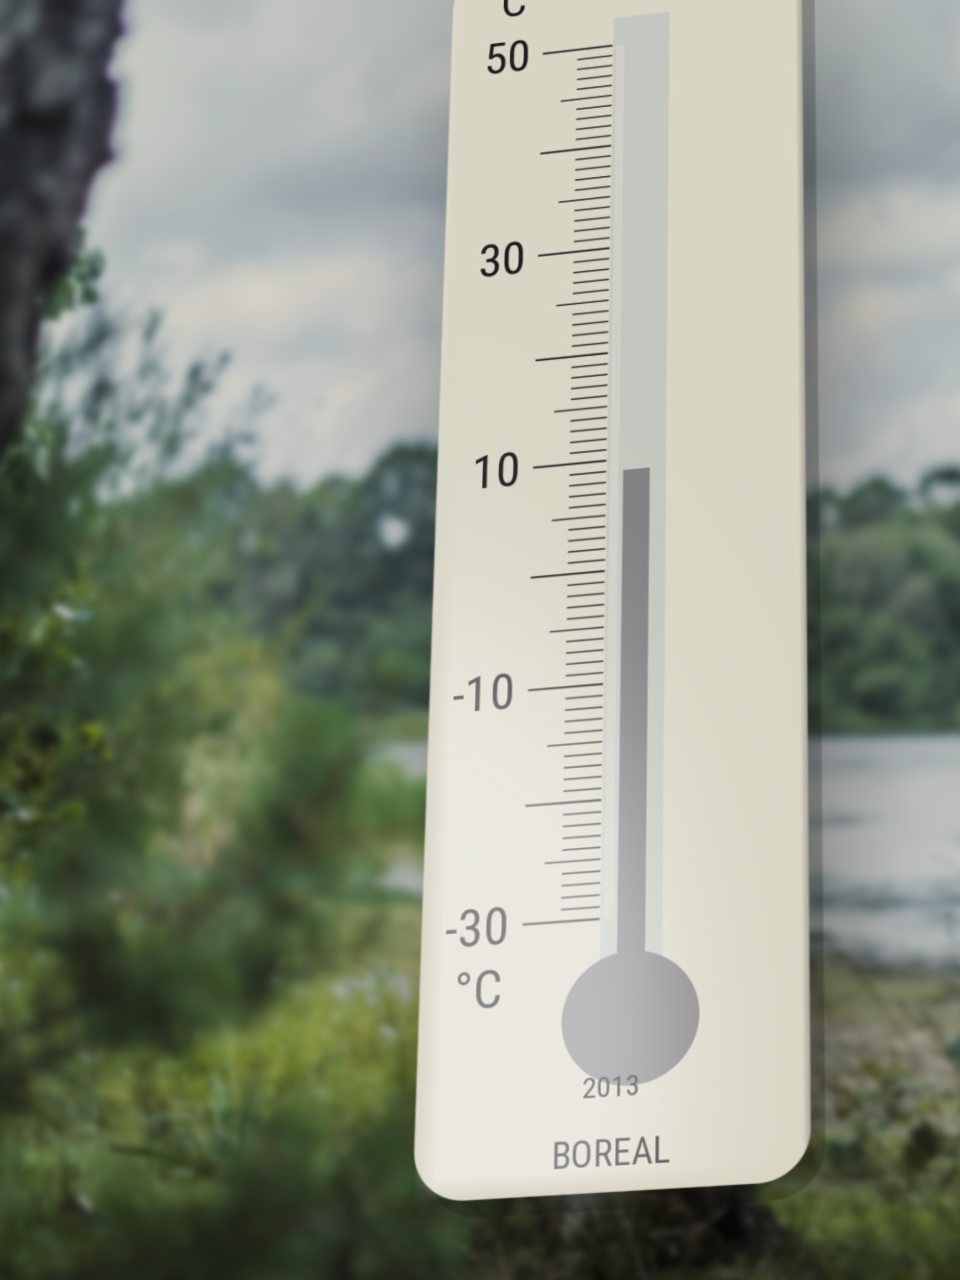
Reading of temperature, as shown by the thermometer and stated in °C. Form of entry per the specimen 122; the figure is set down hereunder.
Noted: 9
